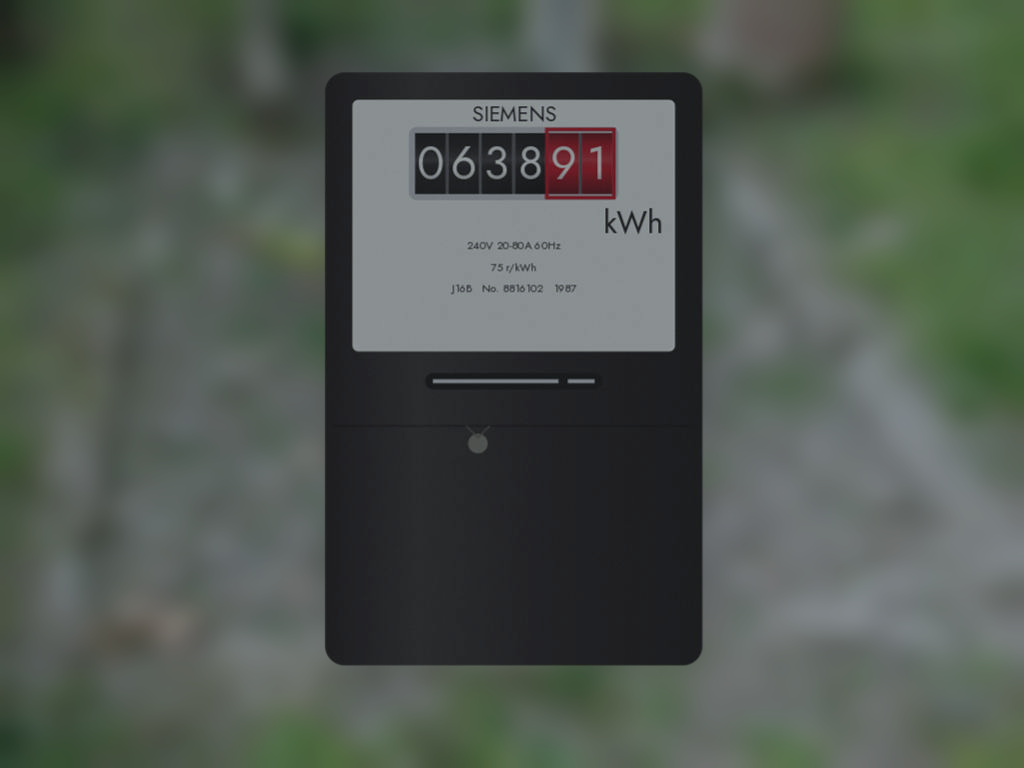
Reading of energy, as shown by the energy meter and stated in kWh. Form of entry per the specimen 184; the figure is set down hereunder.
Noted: 638.91
